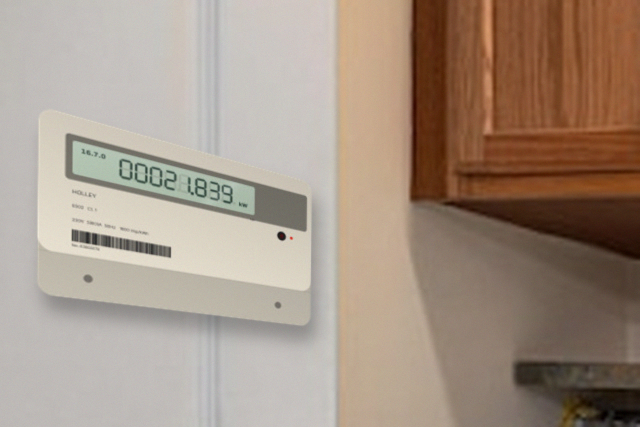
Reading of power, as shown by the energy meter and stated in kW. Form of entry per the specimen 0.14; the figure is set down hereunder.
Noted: 21.839
